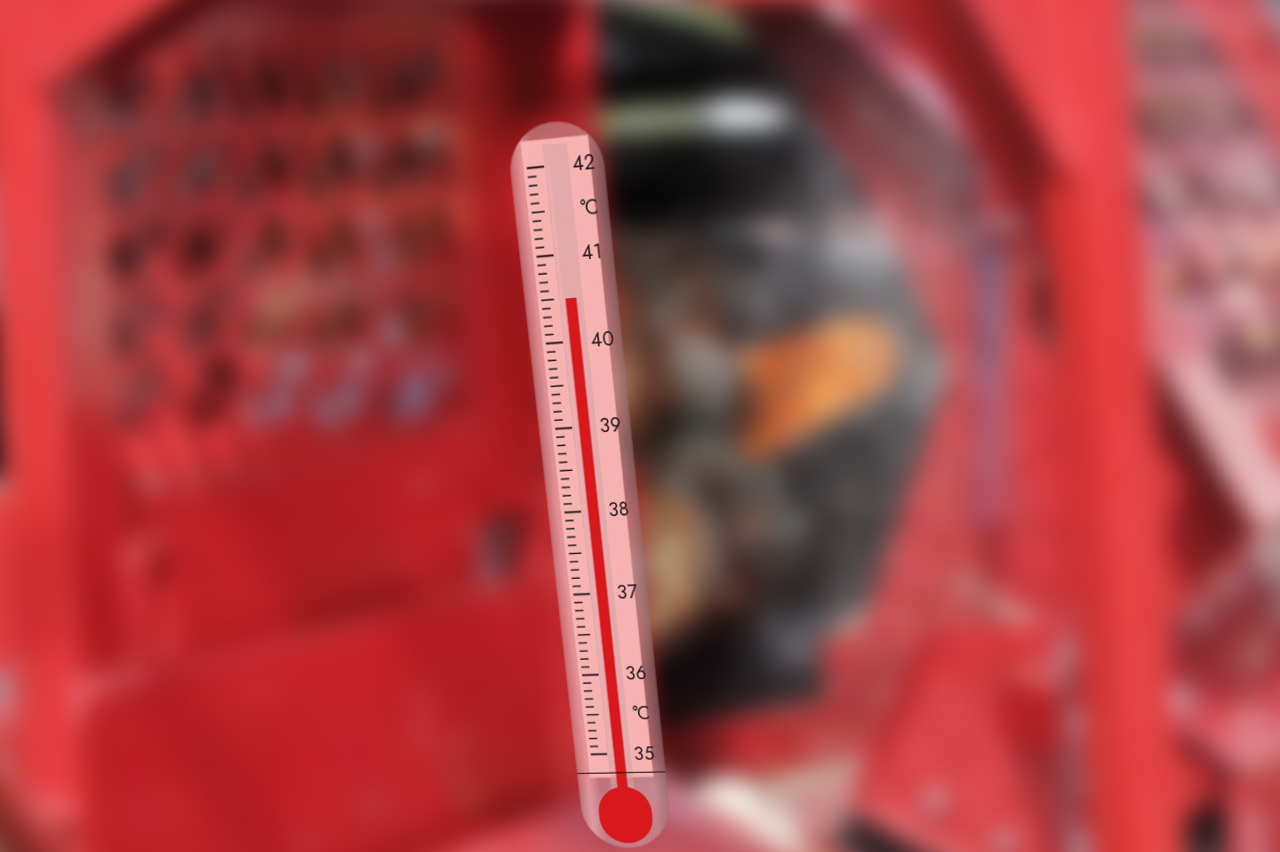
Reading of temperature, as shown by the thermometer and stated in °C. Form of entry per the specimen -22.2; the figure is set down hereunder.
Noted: 40.5
